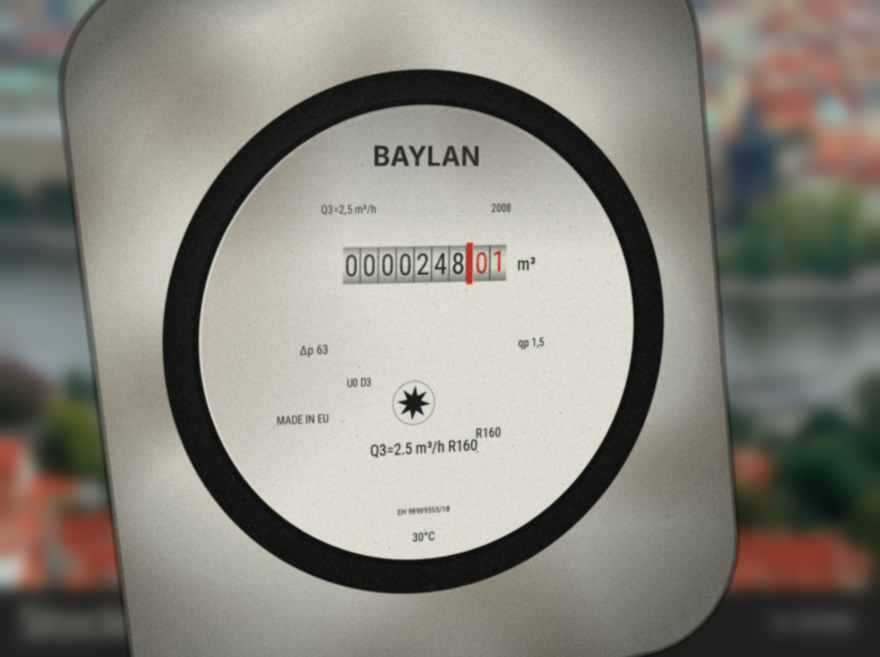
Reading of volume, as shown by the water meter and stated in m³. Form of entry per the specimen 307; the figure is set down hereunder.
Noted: 248.01
